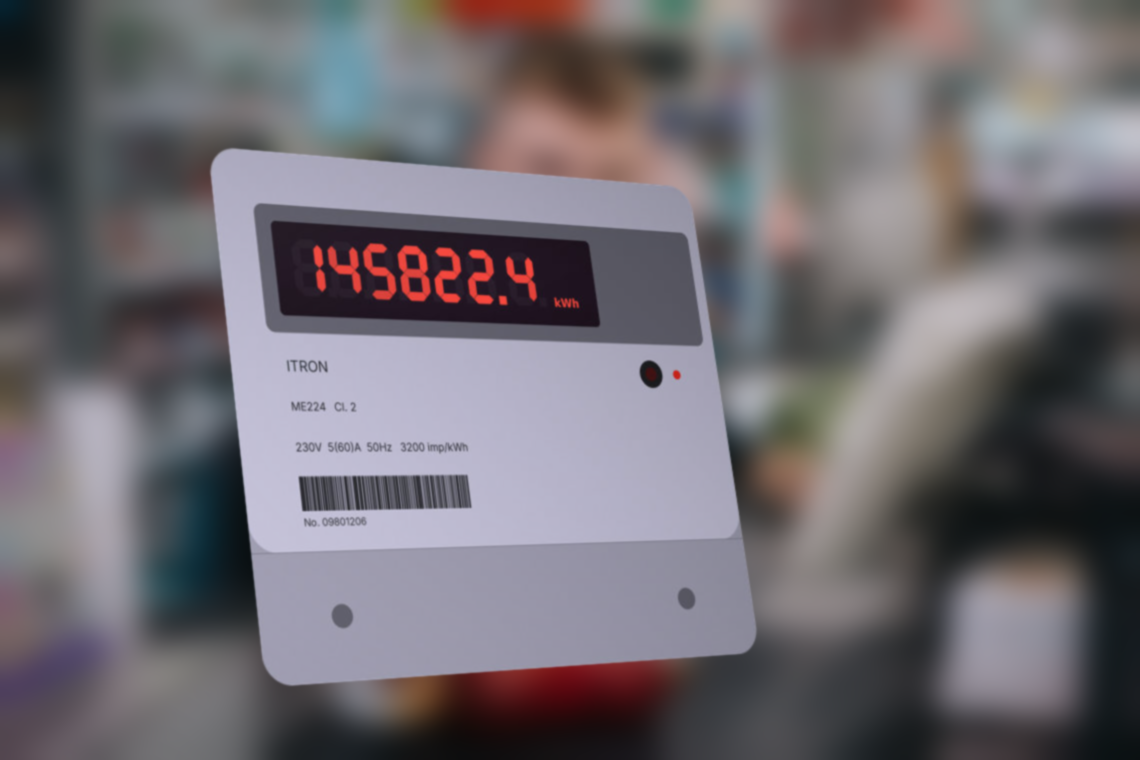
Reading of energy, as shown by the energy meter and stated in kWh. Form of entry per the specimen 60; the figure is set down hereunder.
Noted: 145822.4
